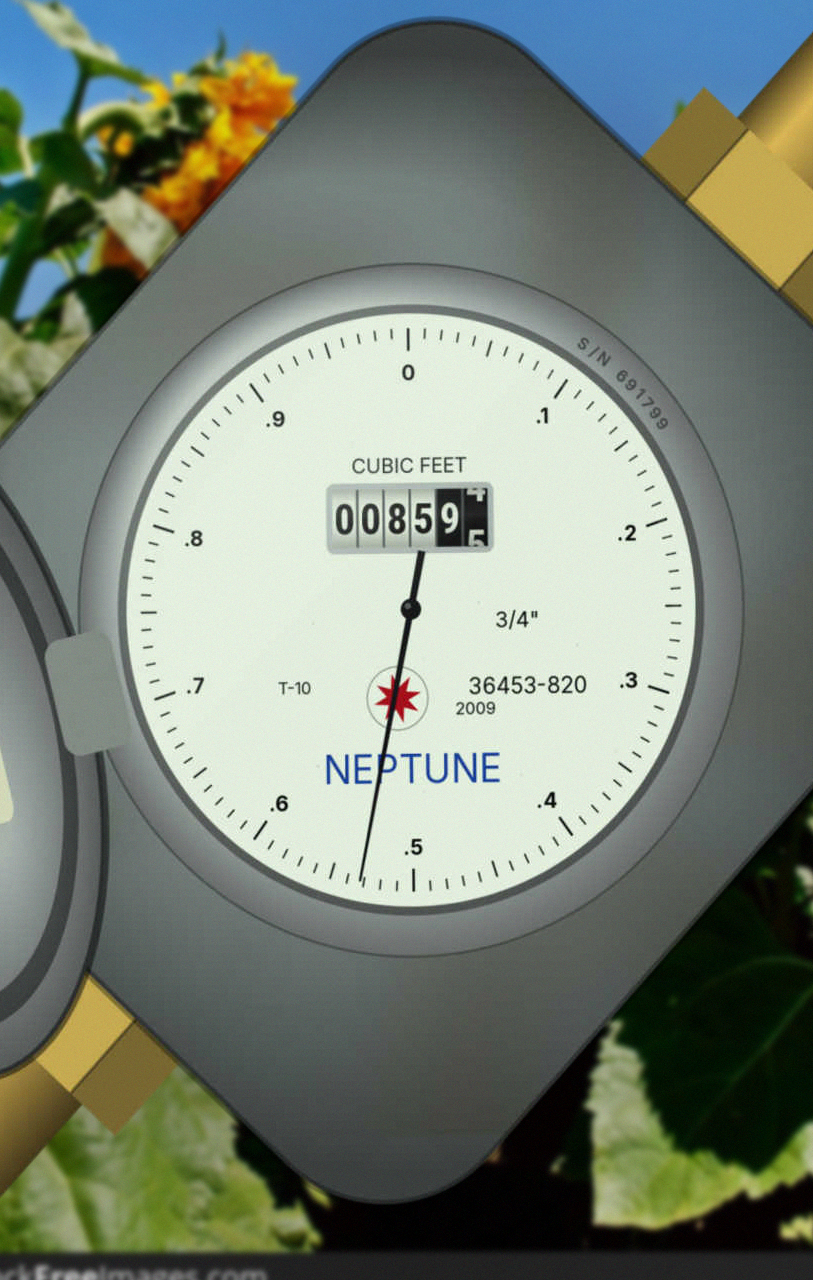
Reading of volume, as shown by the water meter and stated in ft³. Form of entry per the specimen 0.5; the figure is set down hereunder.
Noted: 8594.53
